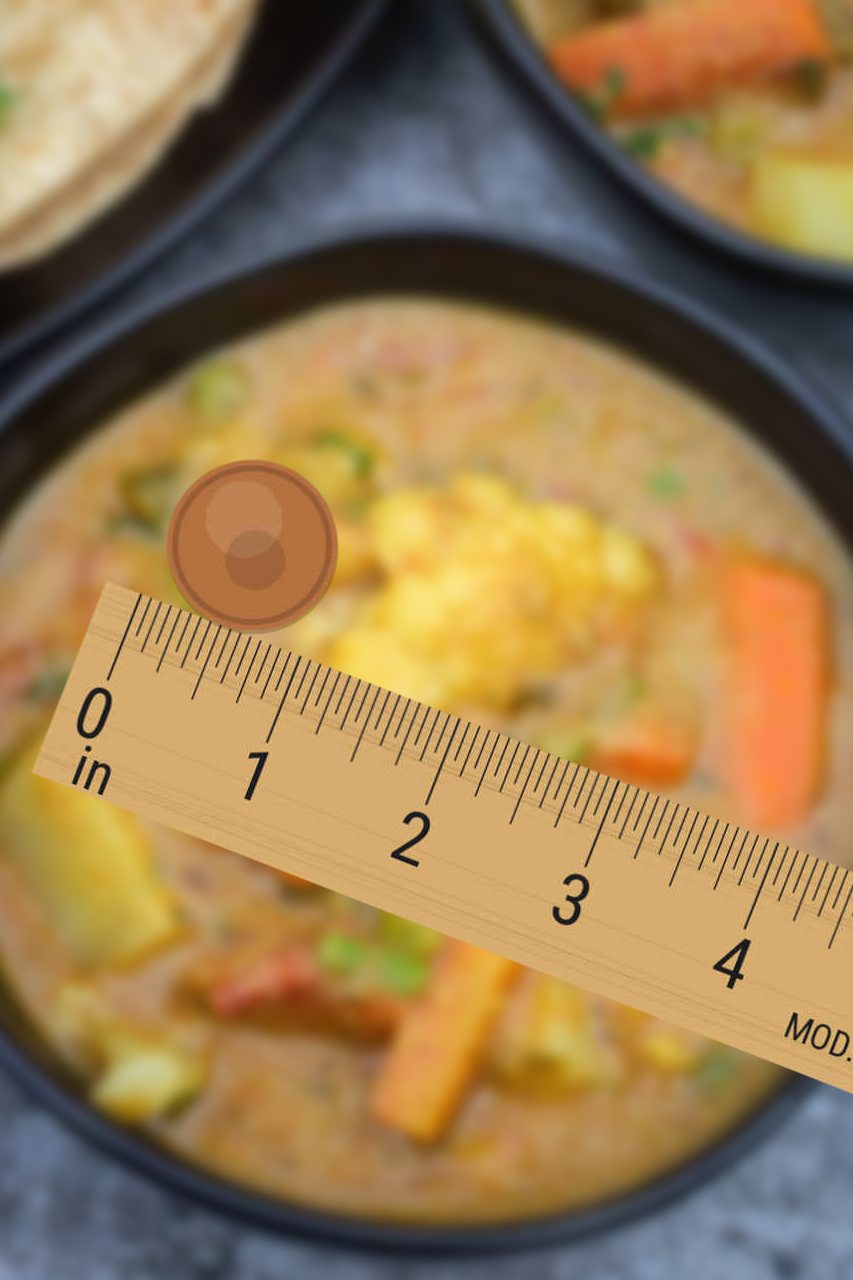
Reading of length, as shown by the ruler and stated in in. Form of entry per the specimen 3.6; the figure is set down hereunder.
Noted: 1
